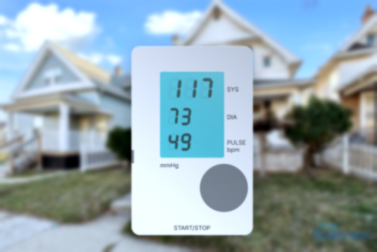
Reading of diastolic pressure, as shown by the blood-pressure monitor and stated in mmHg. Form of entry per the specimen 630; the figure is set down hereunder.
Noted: 73
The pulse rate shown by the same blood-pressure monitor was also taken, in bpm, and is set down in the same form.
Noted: 49
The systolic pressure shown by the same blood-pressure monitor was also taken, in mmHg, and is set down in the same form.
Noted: 117
